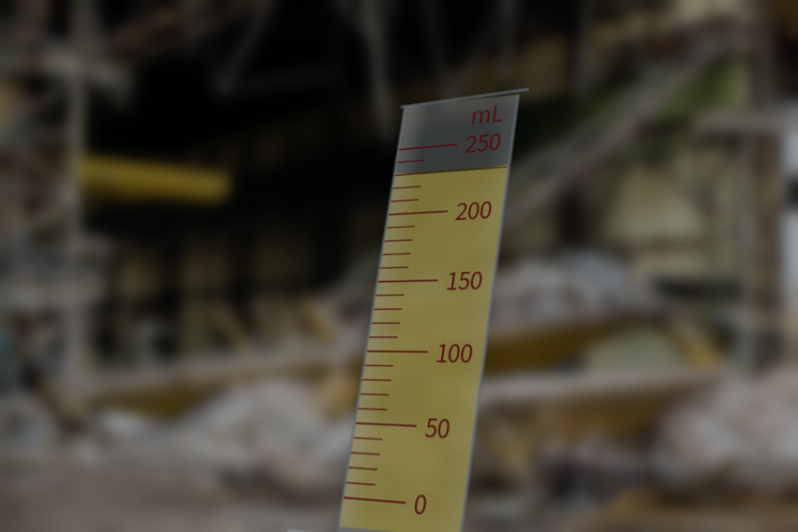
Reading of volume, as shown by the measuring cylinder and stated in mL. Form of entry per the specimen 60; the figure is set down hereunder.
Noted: 230
